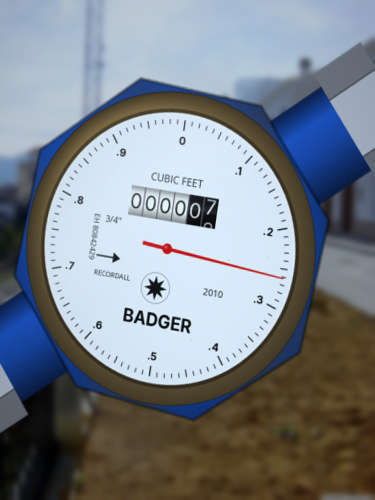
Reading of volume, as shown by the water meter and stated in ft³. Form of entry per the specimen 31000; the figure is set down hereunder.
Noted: 7.26
